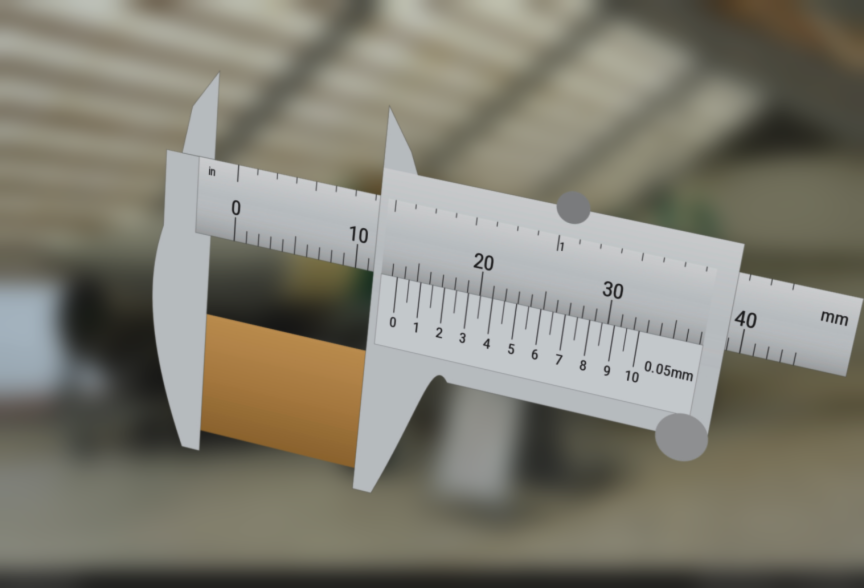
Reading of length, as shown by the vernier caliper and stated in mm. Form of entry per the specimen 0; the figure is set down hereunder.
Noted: 13.4
